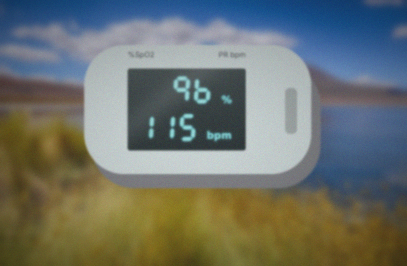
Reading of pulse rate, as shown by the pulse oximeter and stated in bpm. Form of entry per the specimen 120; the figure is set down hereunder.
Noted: 115
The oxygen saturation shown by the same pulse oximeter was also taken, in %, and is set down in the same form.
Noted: 96
